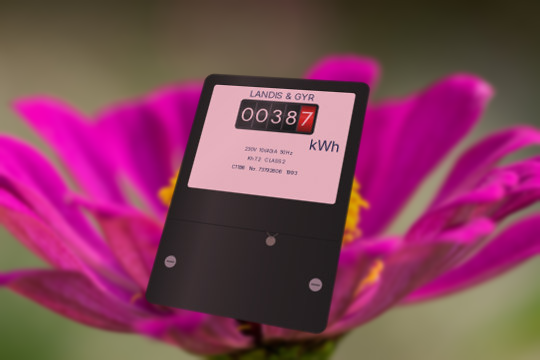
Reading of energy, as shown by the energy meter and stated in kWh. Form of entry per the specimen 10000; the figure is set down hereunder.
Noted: 38.7
